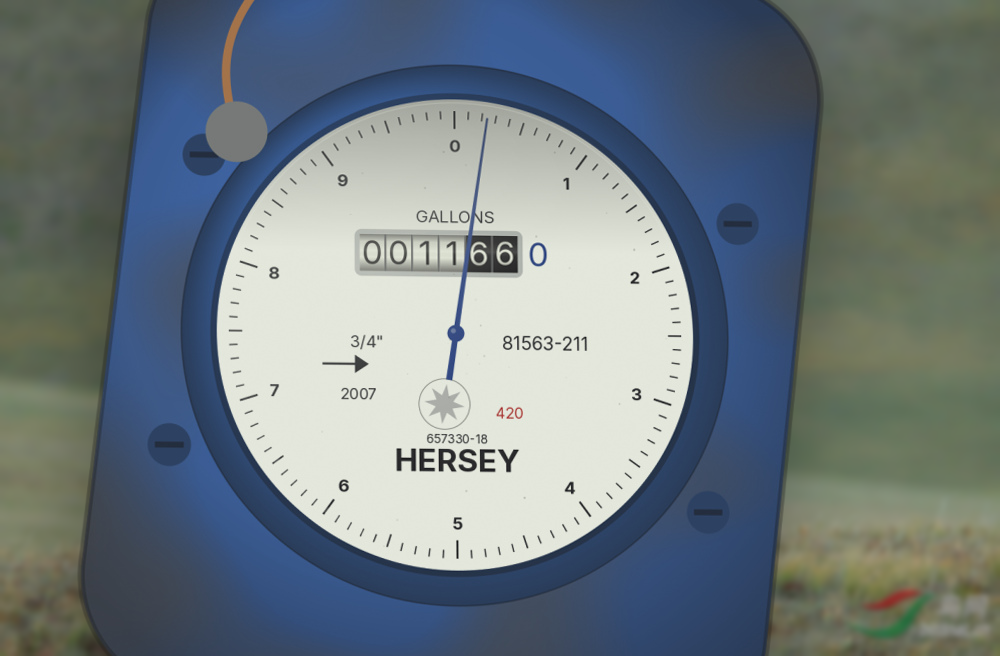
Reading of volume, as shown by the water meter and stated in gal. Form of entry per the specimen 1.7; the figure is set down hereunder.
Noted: 11660.2
